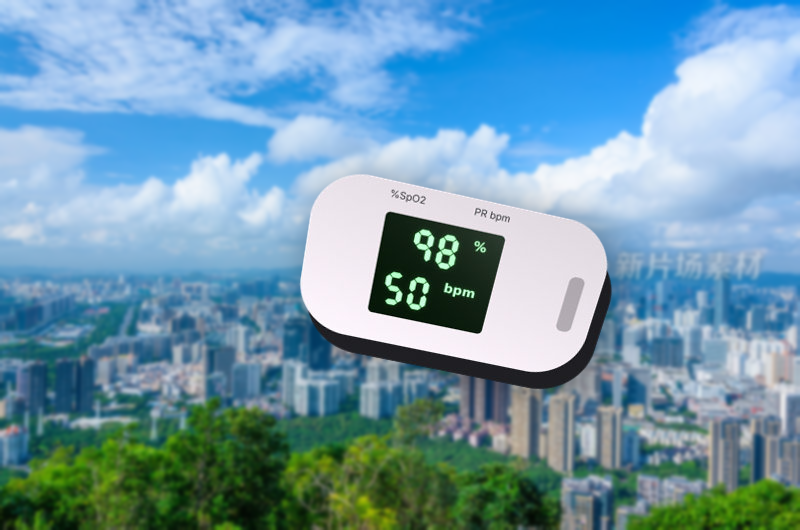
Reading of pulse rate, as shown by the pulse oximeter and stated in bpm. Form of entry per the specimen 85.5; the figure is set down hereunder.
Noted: 50
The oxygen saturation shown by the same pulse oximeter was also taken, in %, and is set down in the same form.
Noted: 98
